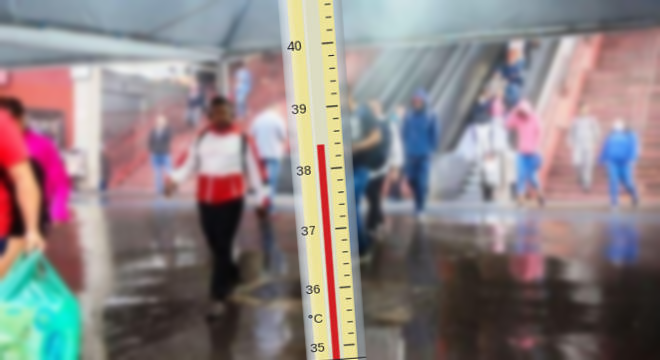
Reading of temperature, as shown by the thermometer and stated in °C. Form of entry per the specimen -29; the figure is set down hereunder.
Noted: 38.4
